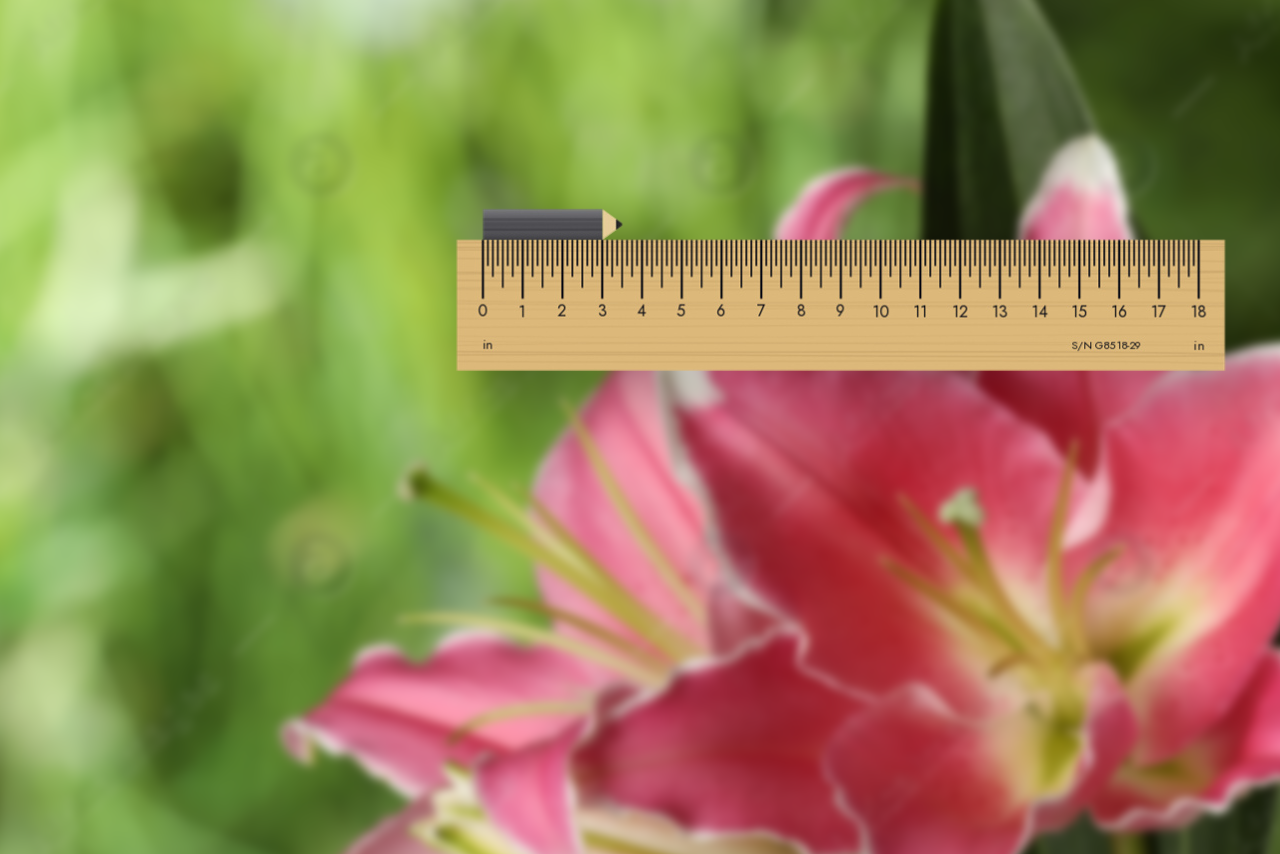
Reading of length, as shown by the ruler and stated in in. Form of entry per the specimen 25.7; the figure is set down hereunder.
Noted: 3.5
